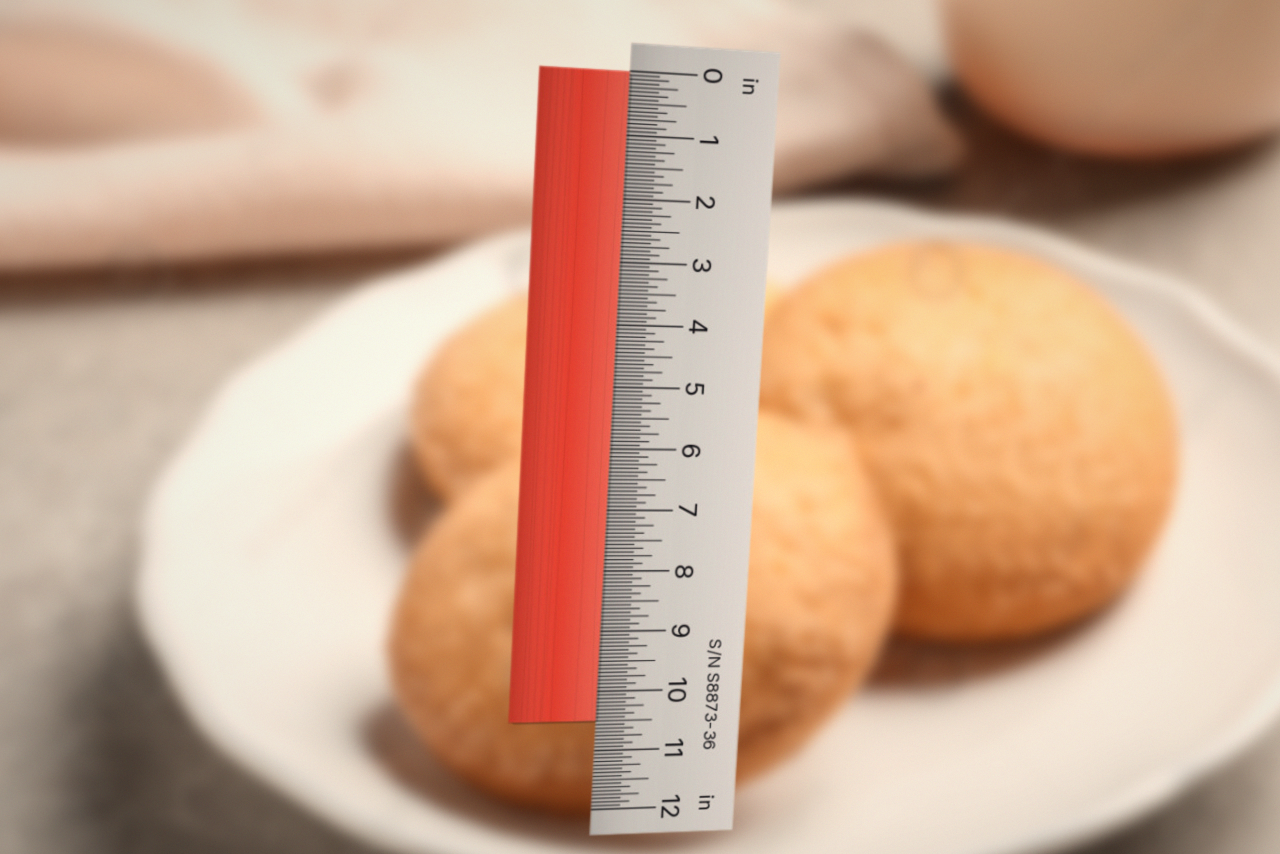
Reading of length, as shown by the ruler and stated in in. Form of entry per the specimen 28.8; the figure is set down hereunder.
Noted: 10.5
